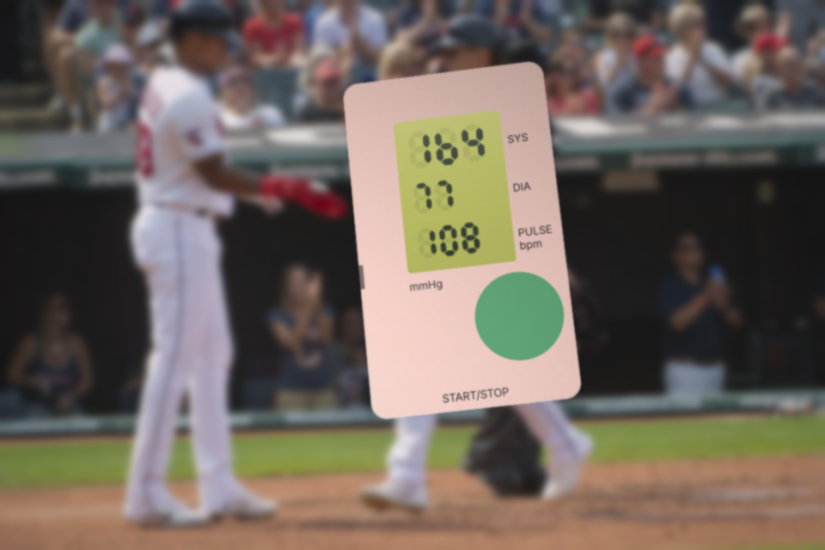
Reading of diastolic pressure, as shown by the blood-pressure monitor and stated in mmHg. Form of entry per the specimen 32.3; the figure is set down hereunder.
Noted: 77
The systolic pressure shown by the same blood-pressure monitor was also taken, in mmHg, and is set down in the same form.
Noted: 164
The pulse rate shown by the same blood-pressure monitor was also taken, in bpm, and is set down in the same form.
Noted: 108
